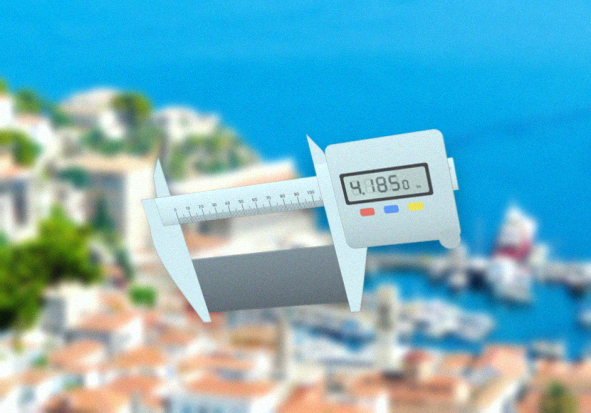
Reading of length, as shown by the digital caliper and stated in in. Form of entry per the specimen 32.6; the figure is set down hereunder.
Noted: 4.1850
